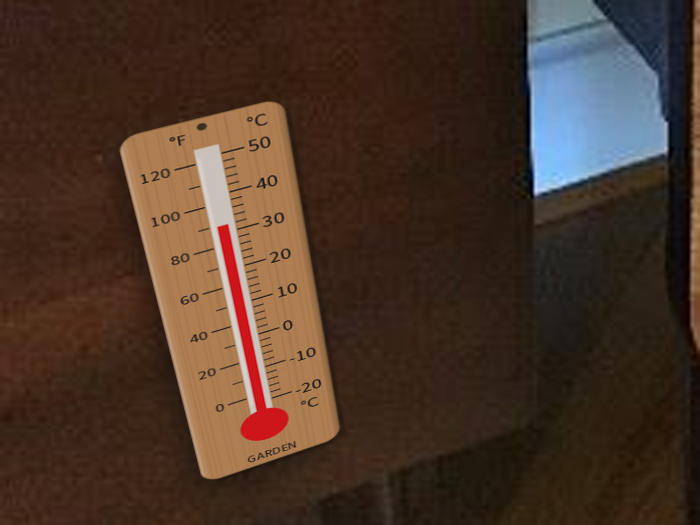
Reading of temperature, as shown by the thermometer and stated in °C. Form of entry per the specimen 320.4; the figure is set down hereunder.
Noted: 32
